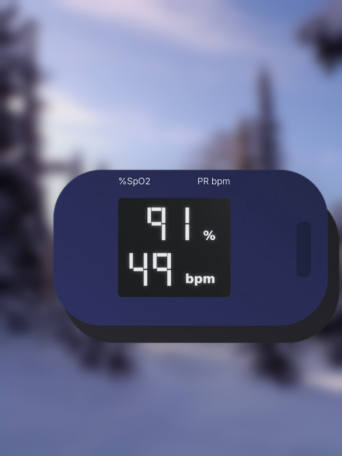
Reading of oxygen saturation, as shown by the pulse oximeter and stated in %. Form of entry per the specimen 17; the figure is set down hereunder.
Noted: 91
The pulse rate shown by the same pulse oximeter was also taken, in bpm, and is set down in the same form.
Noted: 49
